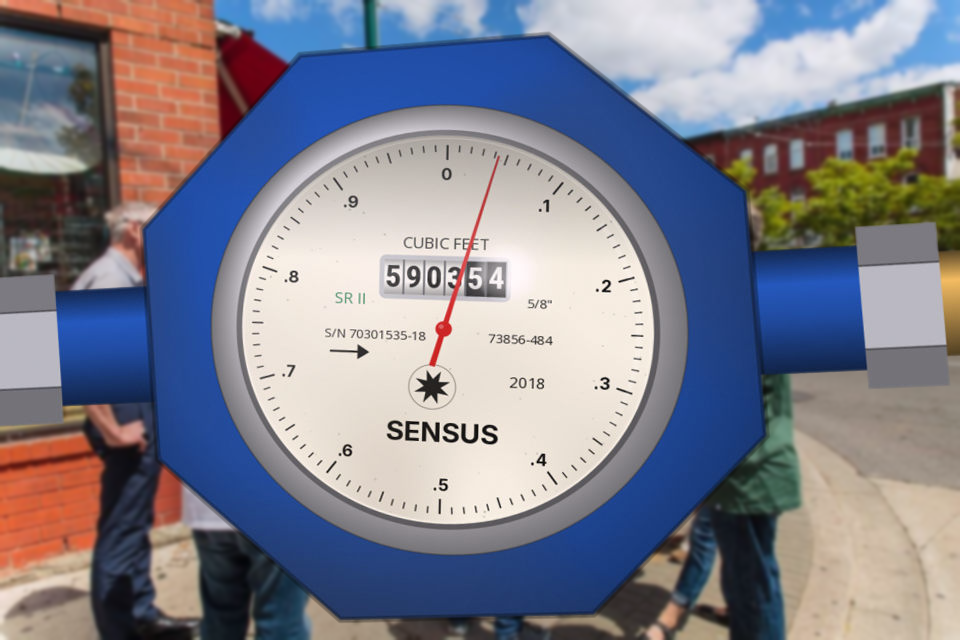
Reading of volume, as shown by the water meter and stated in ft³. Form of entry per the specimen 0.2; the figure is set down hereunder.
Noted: 590354.04
